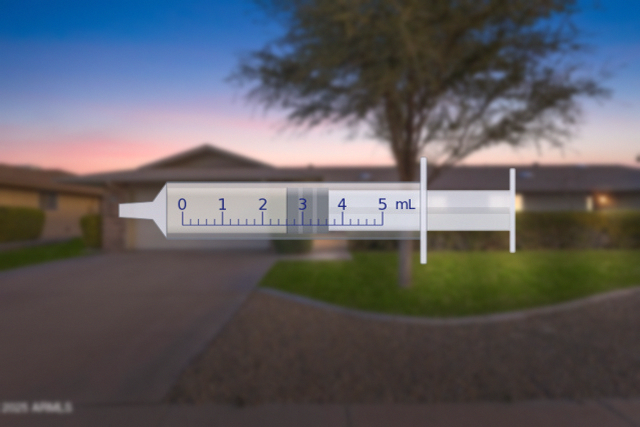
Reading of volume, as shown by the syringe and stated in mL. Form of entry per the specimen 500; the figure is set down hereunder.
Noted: 2.6
